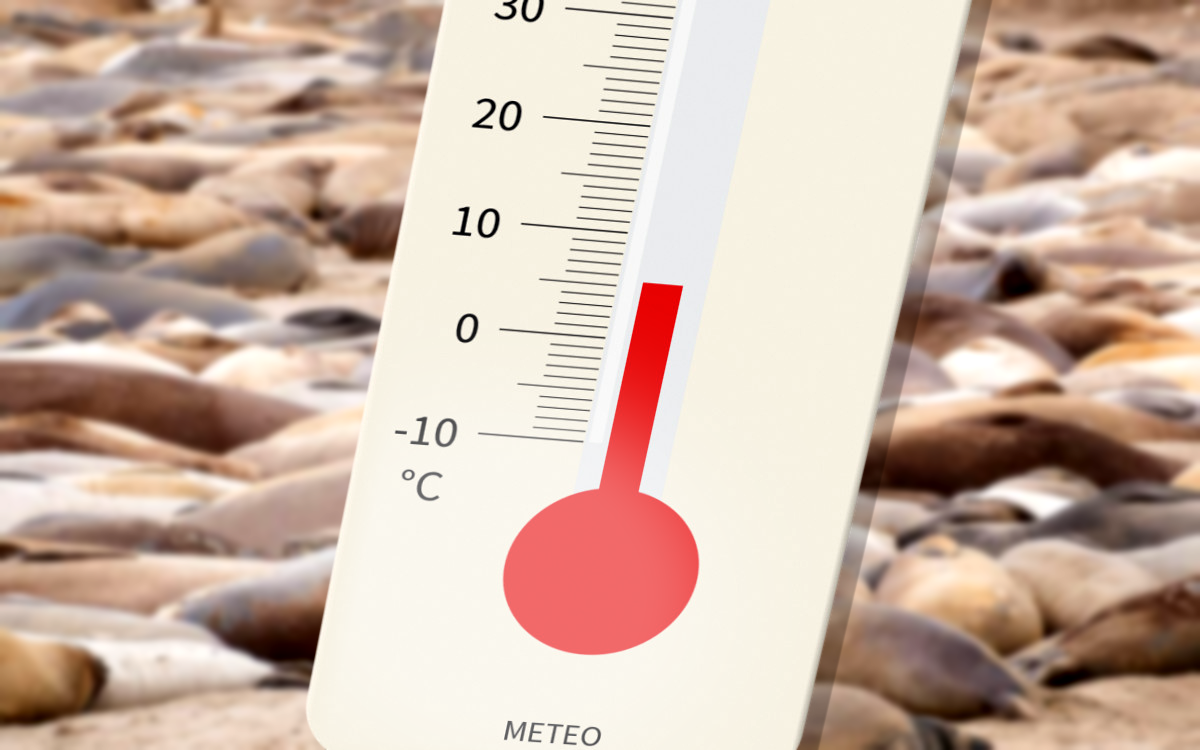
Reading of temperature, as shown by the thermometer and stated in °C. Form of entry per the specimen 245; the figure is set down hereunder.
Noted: 5.5
